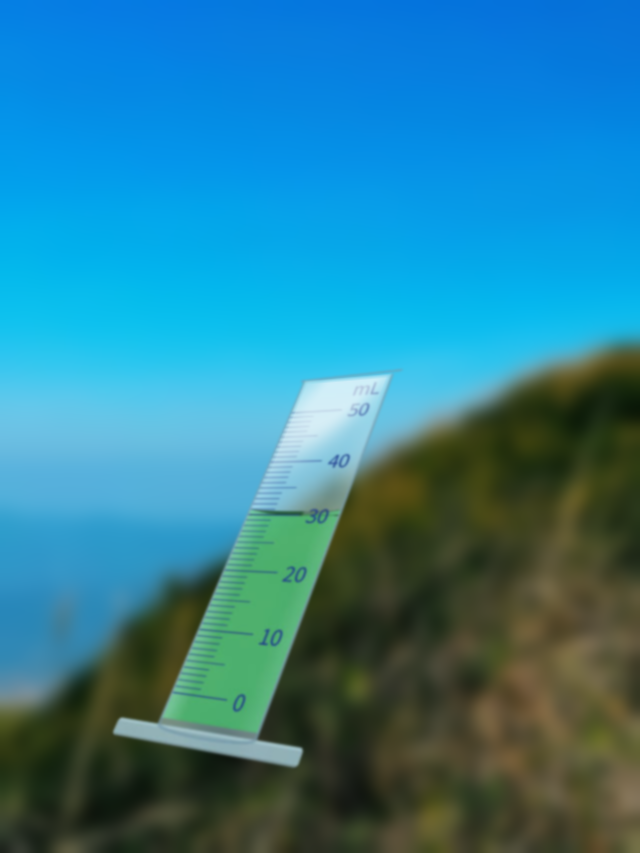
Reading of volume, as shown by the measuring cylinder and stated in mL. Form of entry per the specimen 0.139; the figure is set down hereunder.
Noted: 30
